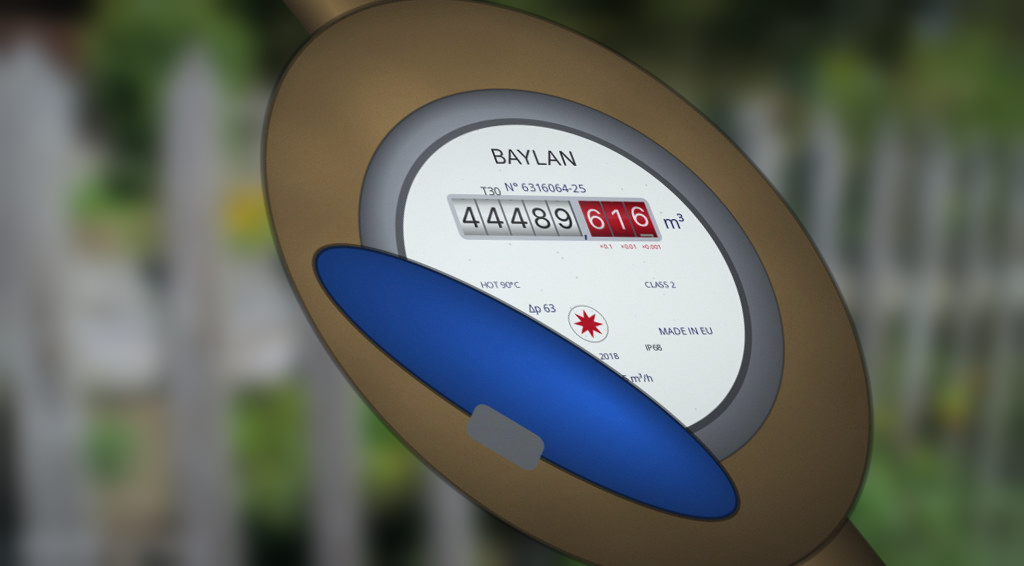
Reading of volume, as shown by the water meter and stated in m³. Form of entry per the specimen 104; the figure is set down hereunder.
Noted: 44489.616
